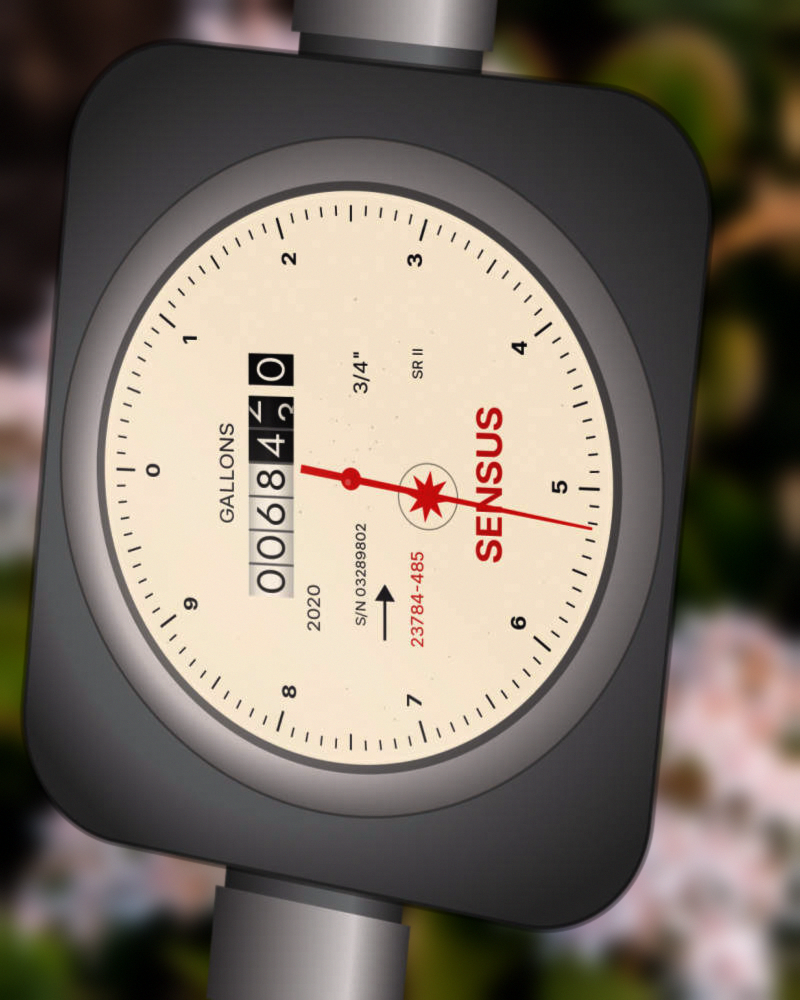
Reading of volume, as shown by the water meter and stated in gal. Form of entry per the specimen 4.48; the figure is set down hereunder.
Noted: 68425.2
